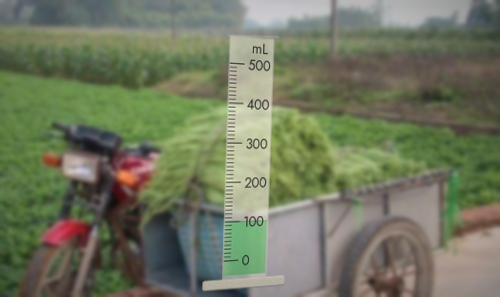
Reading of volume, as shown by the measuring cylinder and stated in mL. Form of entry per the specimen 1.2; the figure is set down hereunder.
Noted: 100
